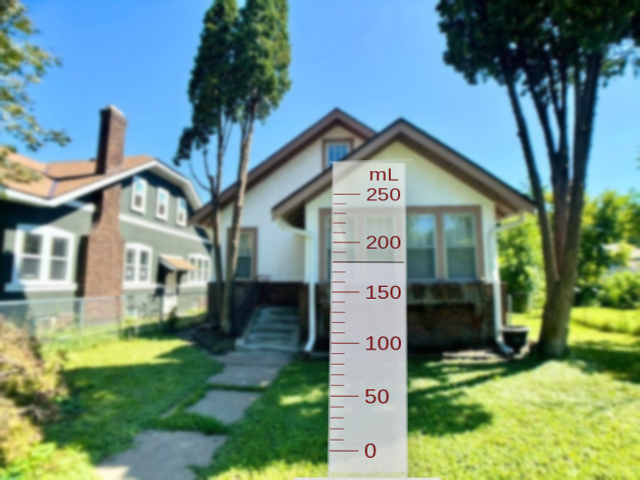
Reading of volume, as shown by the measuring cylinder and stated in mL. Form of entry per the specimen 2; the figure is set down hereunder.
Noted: 180
